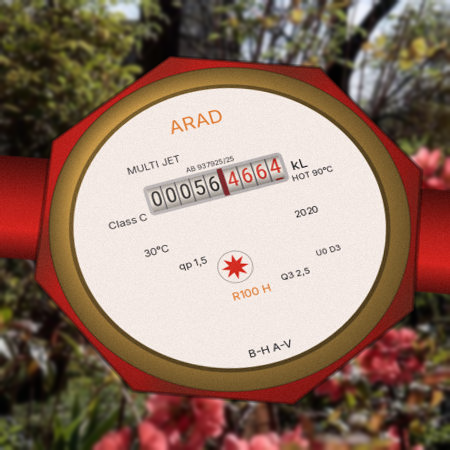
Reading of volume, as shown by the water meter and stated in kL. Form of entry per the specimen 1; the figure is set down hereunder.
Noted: 56.4664
